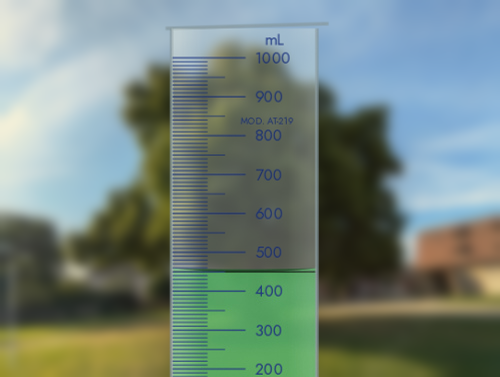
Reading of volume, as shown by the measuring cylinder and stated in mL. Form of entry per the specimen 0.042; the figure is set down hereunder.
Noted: 450
